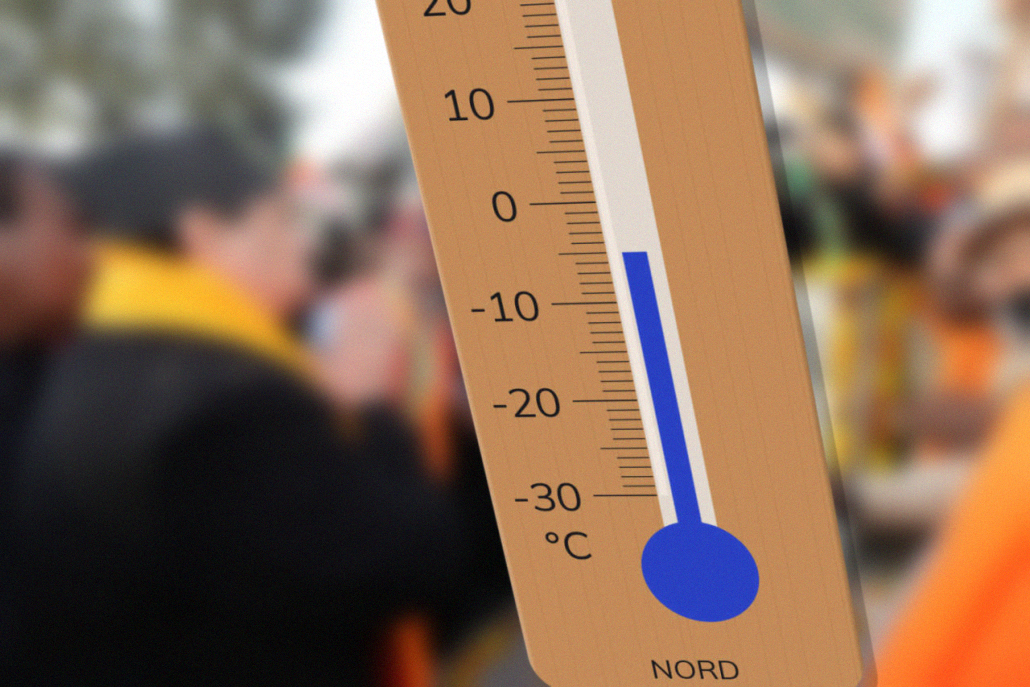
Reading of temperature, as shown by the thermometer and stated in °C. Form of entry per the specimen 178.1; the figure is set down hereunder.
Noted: -5
